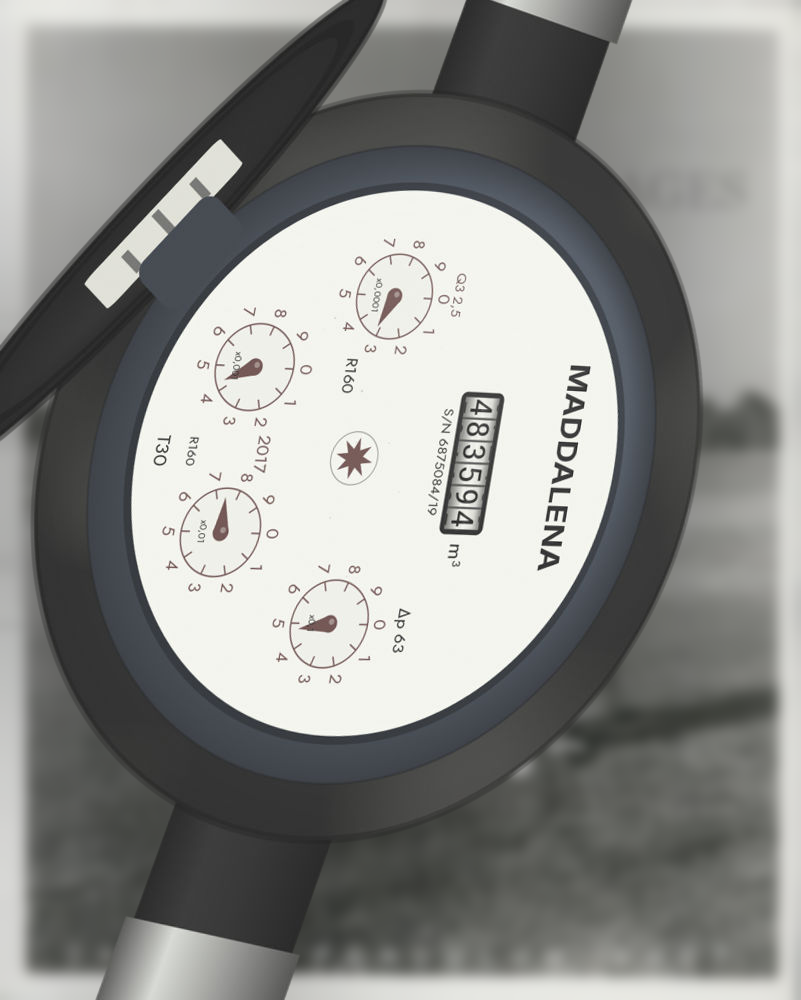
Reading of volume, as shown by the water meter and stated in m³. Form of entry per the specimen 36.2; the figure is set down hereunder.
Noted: 483594.4743
